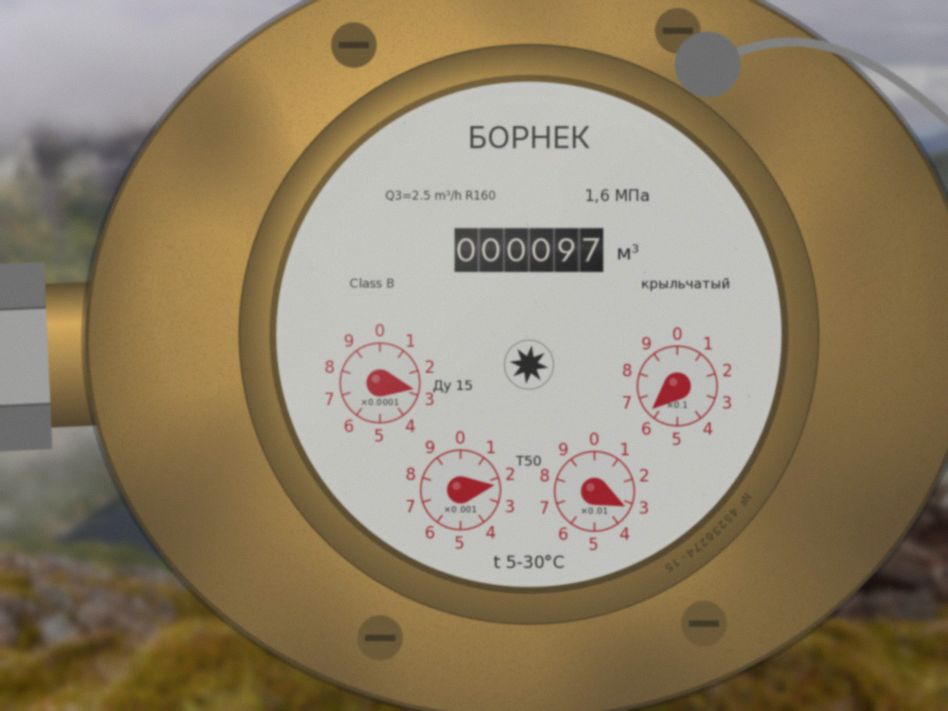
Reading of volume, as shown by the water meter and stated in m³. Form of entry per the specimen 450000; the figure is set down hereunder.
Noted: 97.6322
